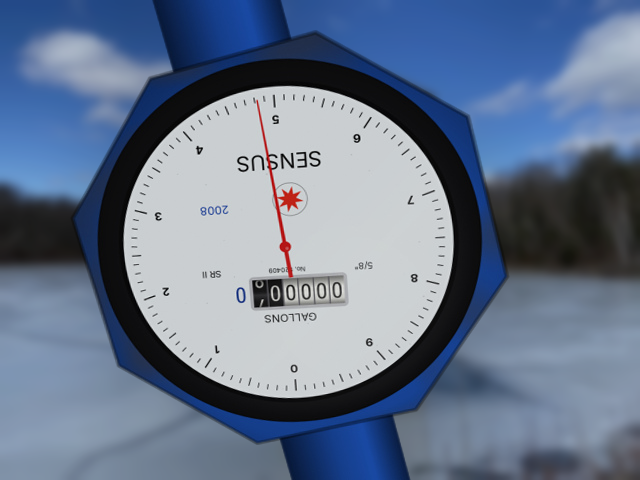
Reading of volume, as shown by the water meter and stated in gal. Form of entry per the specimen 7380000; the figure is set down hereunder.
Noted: 74.8
